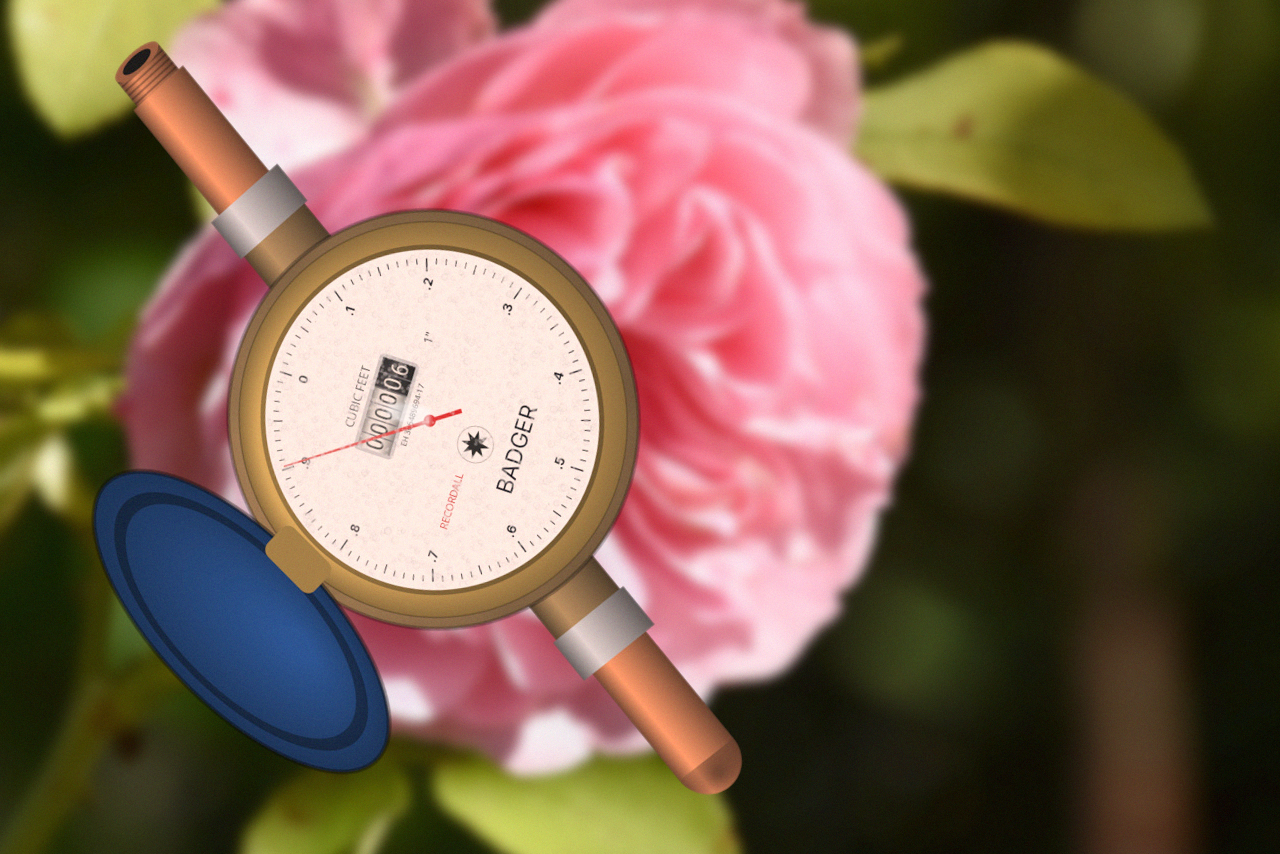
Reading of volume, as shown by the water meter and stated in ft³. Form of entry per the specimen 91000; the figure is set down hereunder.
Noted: 5.90
